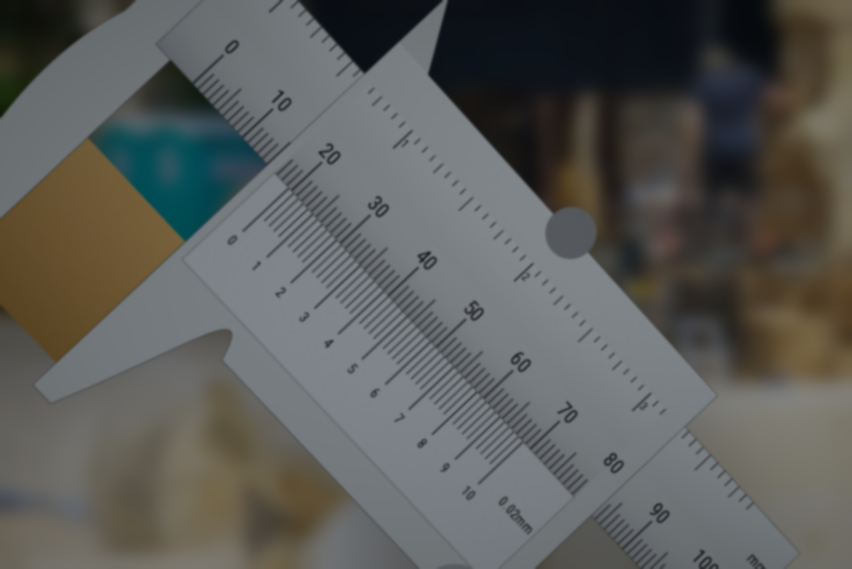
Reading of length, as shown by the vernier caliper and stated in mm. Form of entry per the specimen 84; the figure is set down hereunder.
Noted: 19.5
